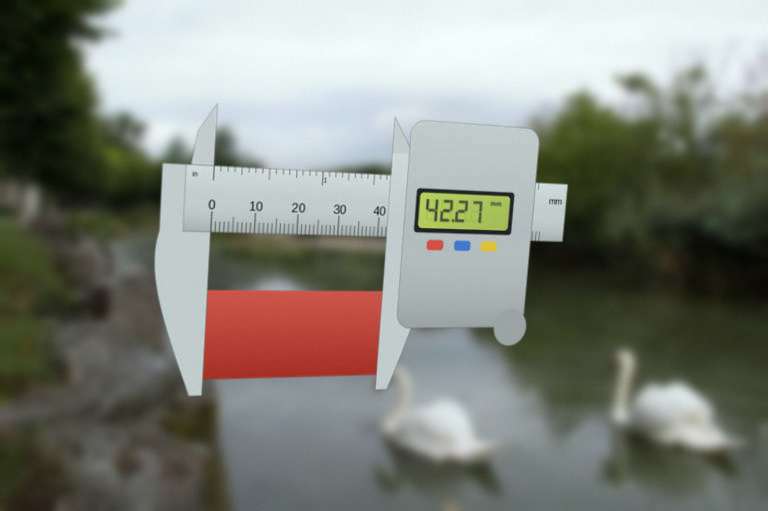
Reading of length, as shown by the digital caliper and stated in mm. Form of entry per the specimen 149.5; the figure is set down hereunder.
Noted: 42.27
